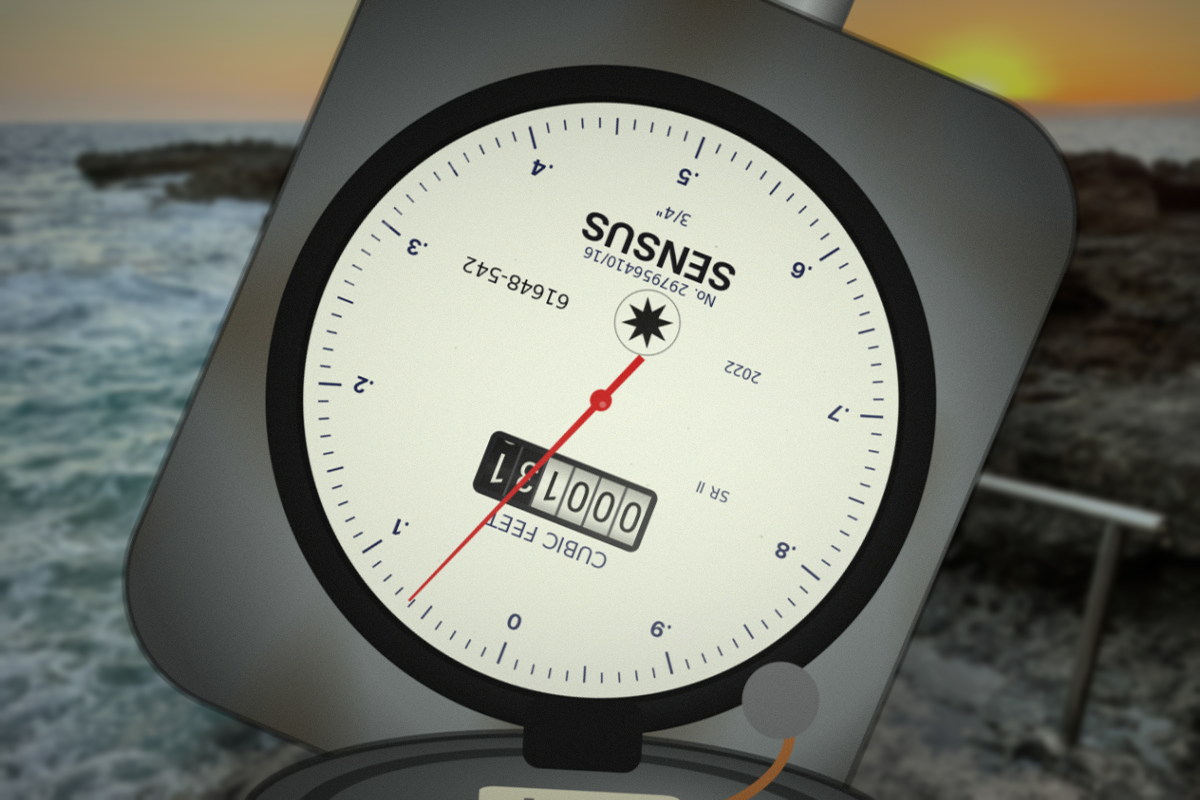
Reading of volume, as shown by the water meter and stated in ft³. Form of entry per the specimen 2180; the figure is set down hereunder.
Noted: 131.06
